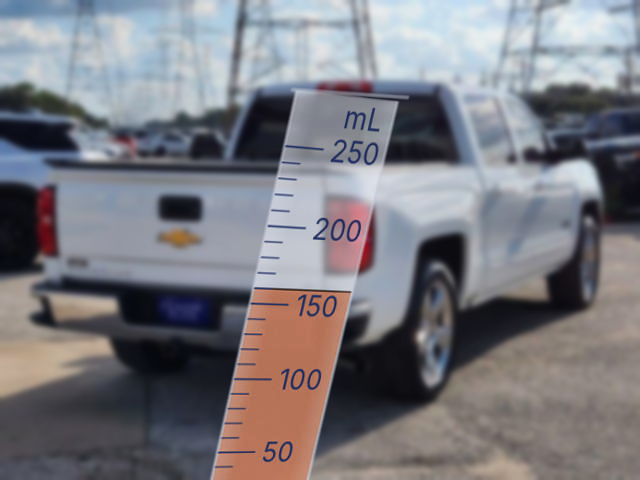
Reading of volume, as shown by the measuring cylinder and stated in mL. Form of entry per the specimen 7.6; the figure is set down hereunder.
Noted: 160
